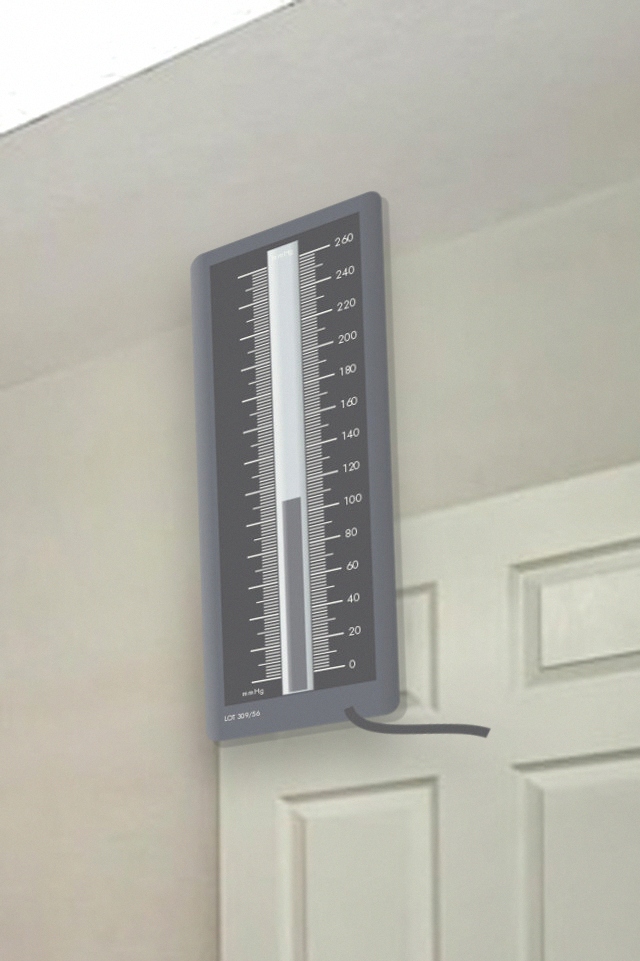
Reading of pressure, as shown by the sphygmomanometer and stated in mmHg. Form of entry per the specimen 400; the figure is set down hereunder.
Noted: 110
